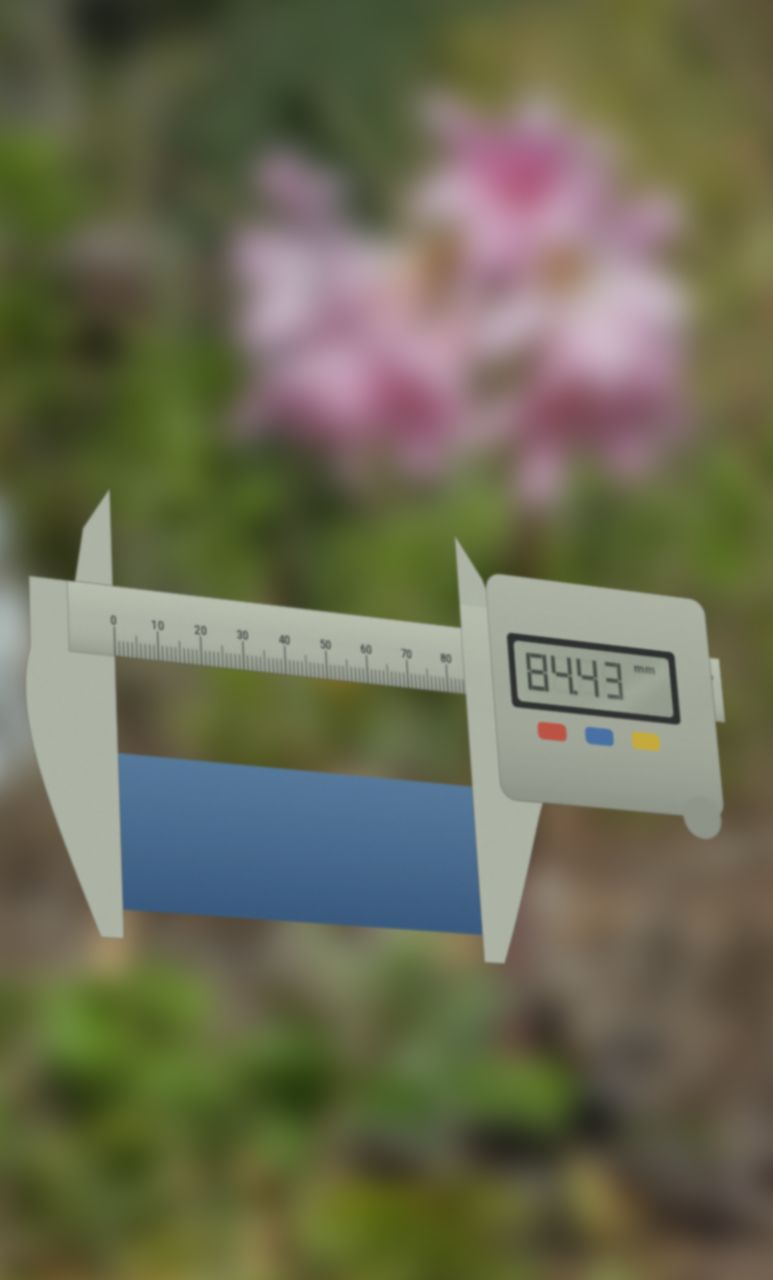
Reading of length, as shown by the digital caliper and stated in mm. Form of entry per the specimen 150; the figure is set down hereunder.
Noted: 84.43
